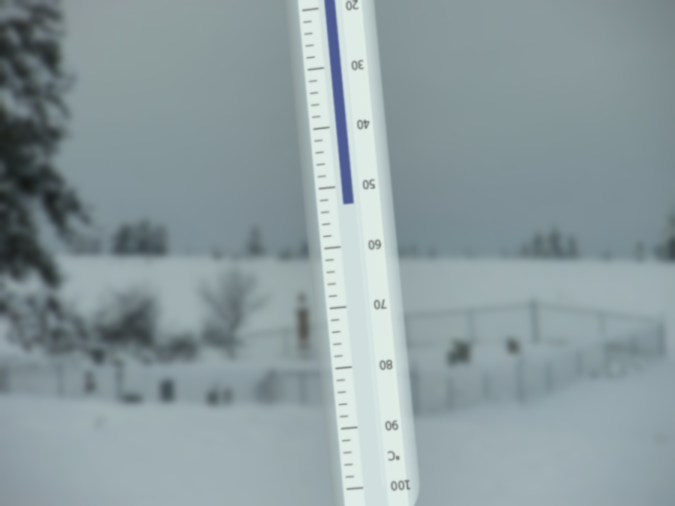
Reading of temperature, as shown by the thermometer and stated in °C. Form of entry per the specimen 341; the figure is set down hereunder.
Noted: 53
